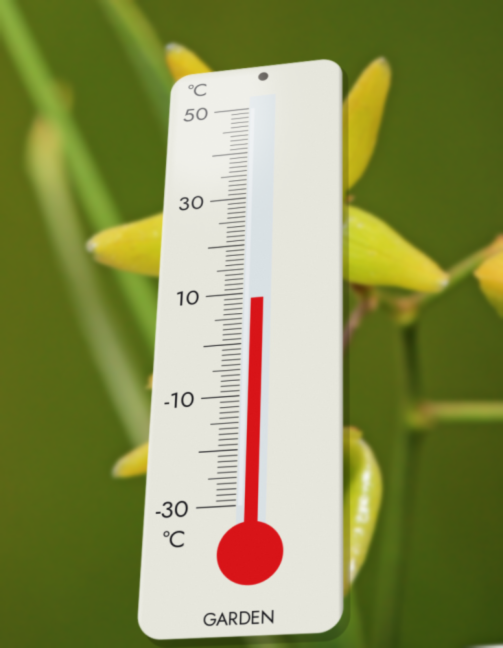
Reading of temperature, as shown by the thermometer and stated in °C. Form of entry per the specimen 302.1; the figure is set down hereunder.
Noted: 9
